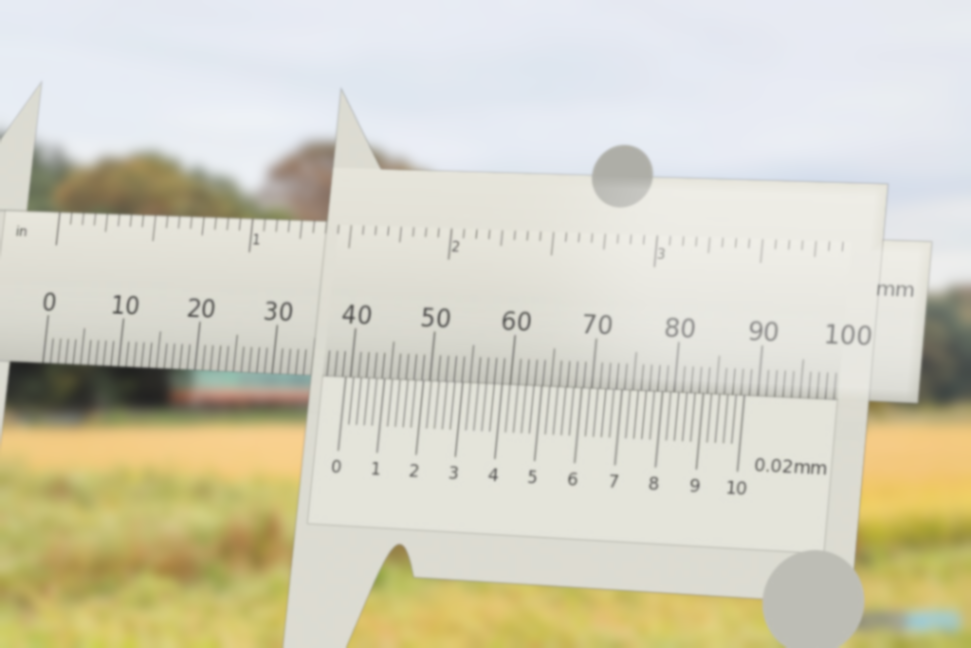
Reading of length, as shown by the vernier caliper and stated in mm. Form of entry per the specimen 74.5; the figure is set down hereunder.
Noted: 39.4
